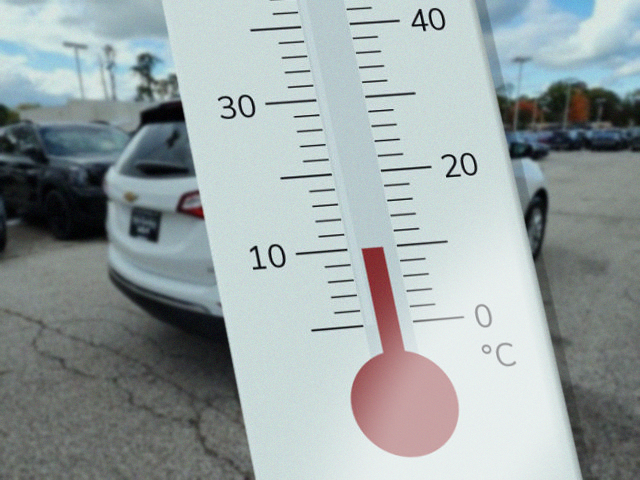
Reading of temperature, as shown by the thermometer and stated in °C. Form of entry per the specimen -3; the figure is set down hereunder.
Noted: 10
